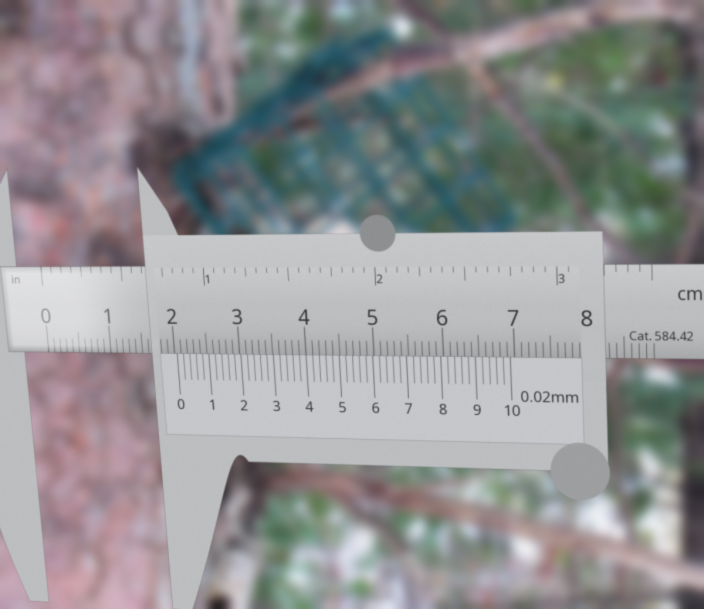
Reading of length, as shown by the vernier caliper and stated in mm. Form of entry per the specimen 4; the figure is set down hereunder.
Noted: 20.4
